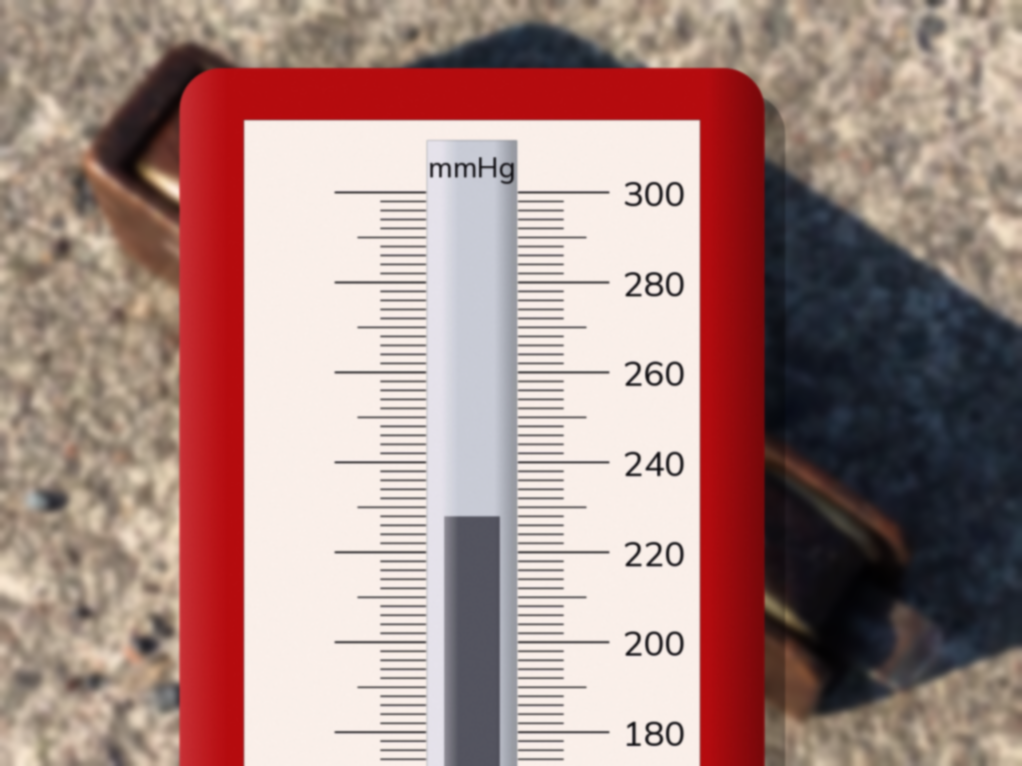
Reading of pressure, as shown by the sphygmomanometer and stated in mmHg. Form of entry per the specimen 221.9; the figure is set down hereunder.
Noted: 228
